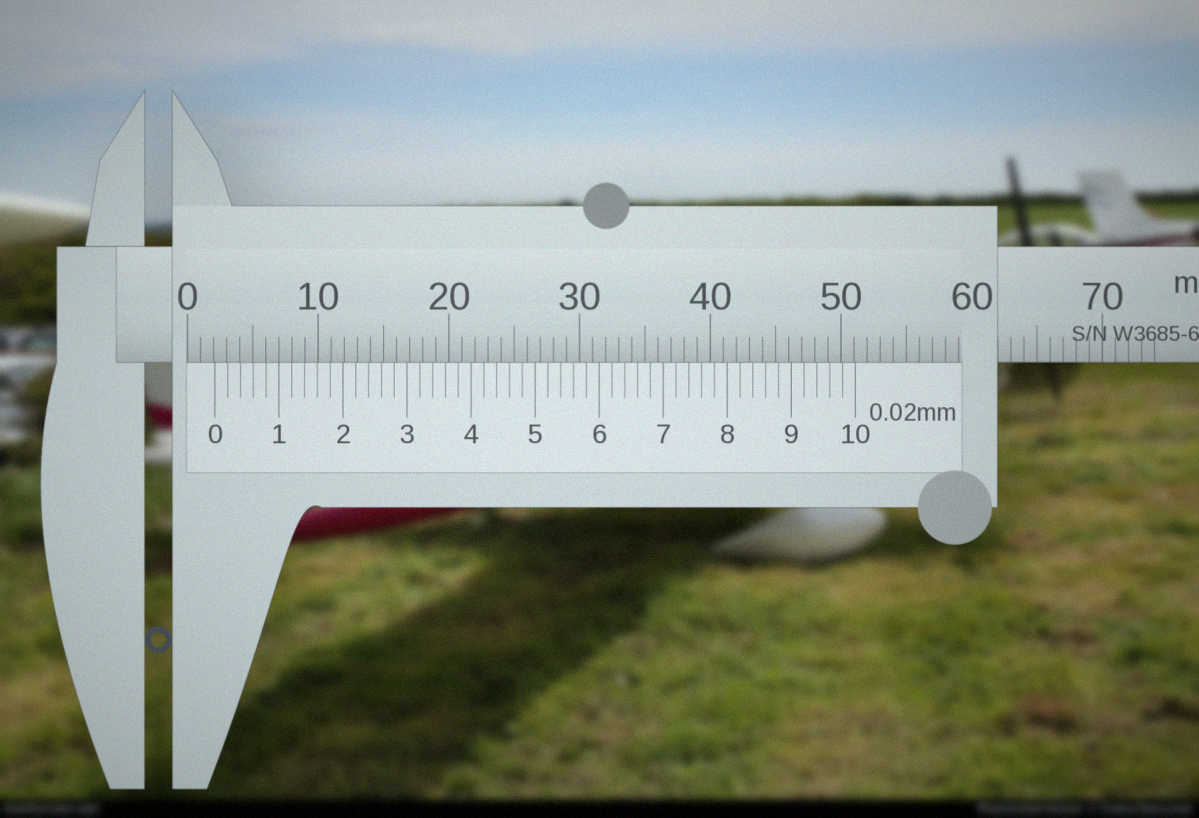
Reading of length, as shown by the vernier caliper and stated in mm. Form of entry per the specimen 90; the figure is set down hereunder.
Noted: 2.1
